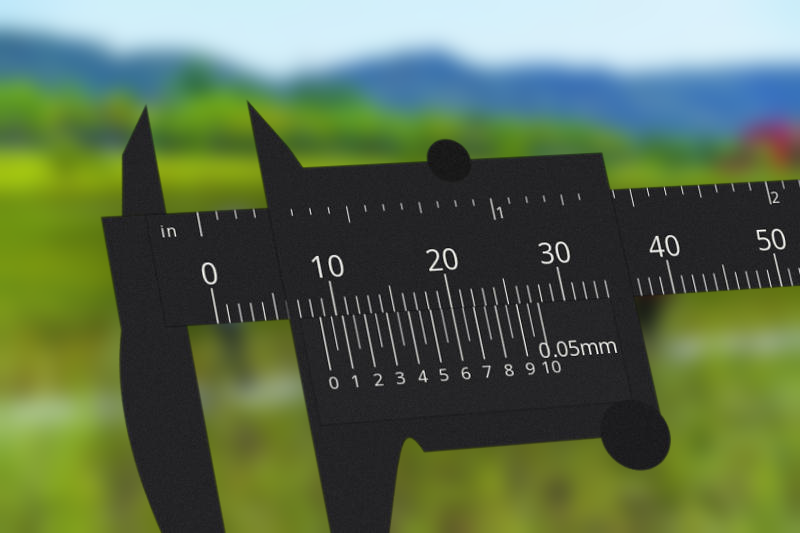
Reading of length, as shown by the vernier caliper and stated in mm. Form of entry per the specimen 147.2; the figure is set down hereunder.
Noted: 8.6
